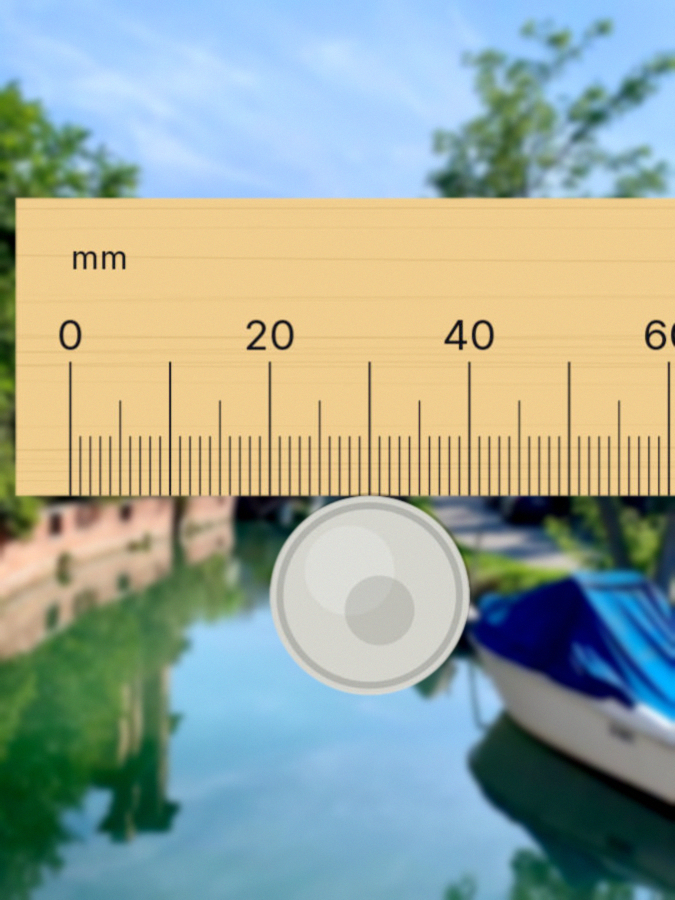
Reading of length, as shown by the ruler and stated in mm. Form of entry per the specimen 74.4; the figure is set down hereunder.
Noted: 20
